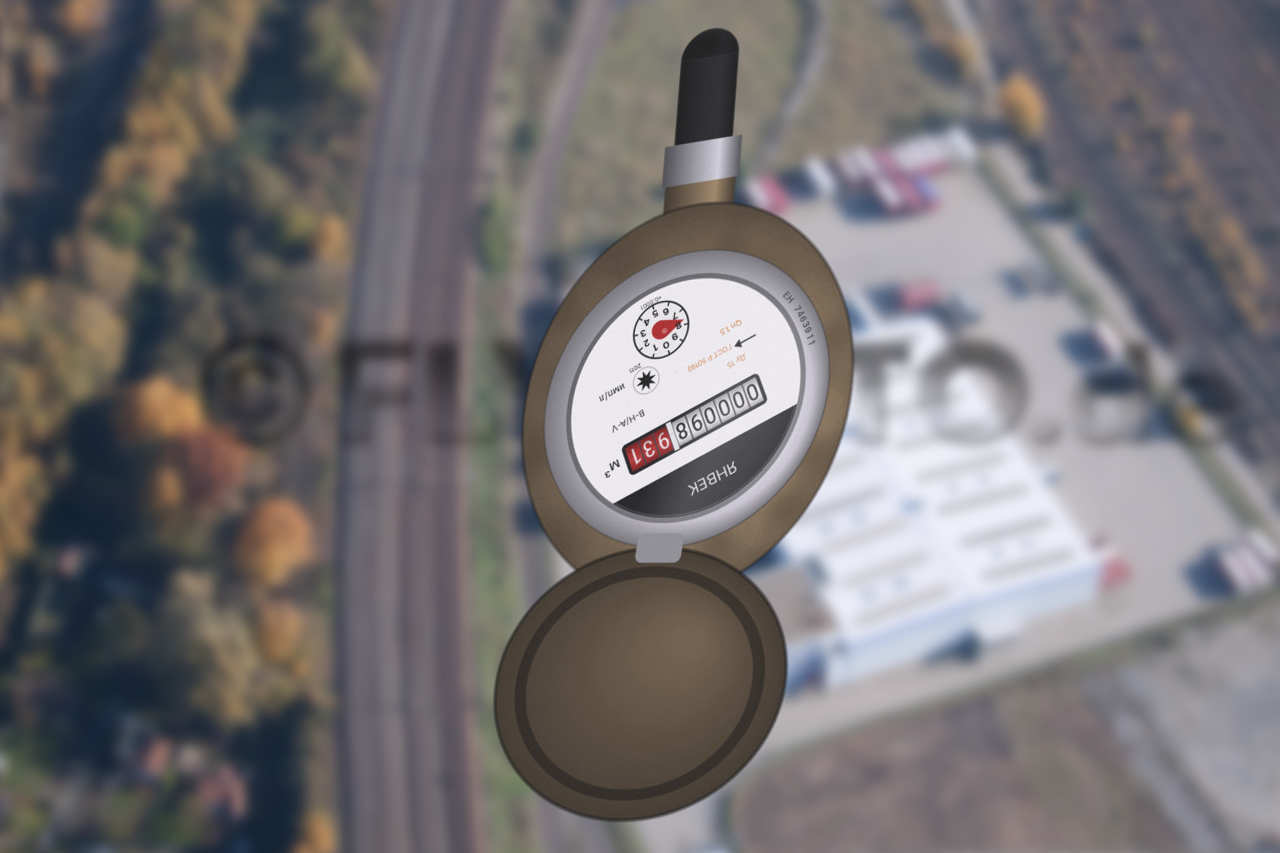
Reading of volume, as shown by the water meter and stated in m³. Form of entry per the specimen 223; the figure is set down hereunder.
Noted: 98.9317
